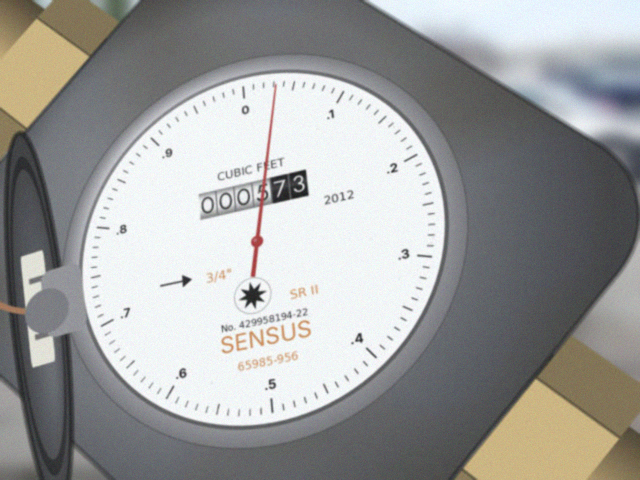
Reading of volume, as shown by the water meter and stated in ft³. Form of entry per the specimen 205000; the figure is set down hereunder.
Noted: 573.03
